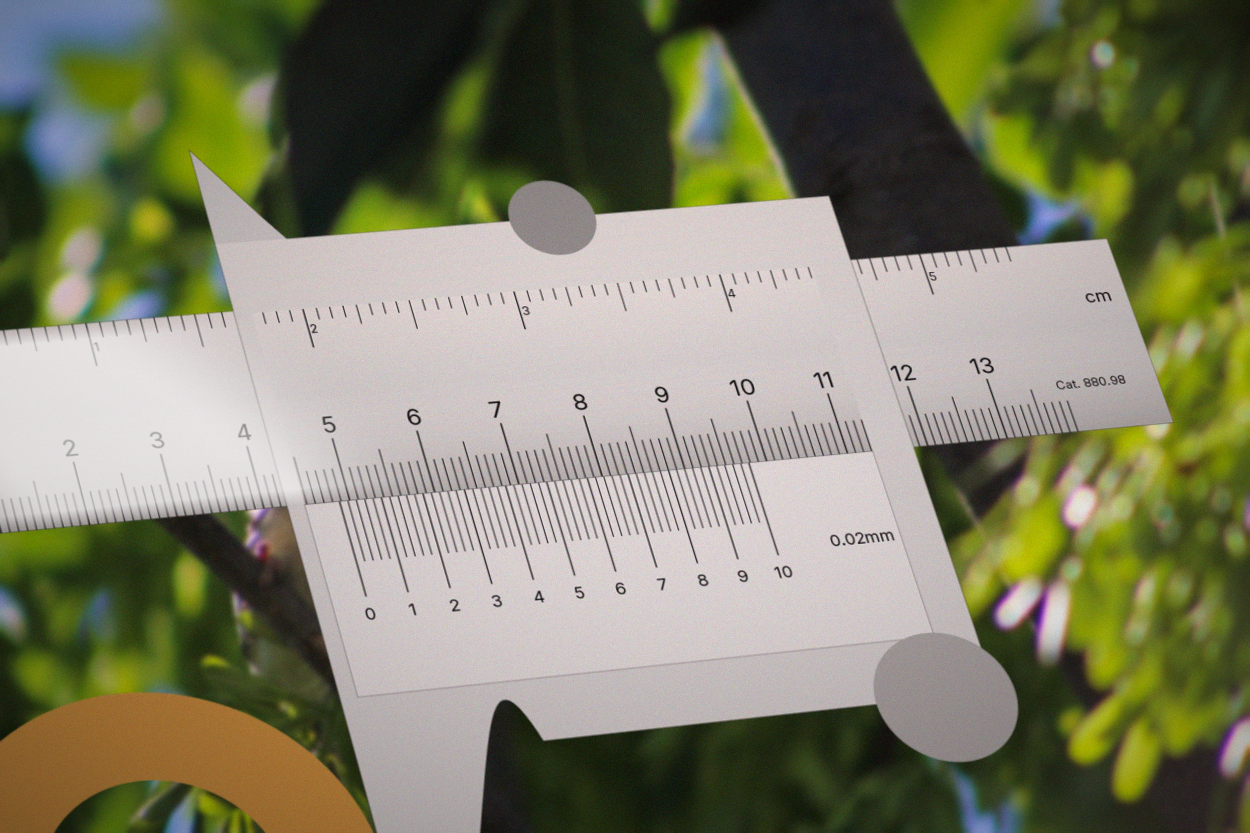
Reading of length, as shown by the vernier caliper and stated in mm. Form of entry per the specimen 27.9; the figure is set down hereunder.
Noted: 48.8
